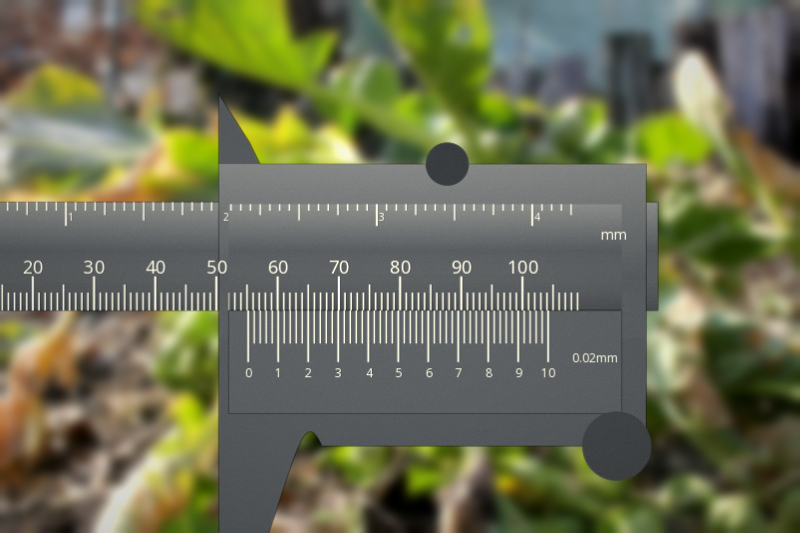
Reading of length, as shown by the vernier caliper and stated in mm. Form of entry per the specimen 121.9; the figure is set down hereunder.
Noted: 55.2
